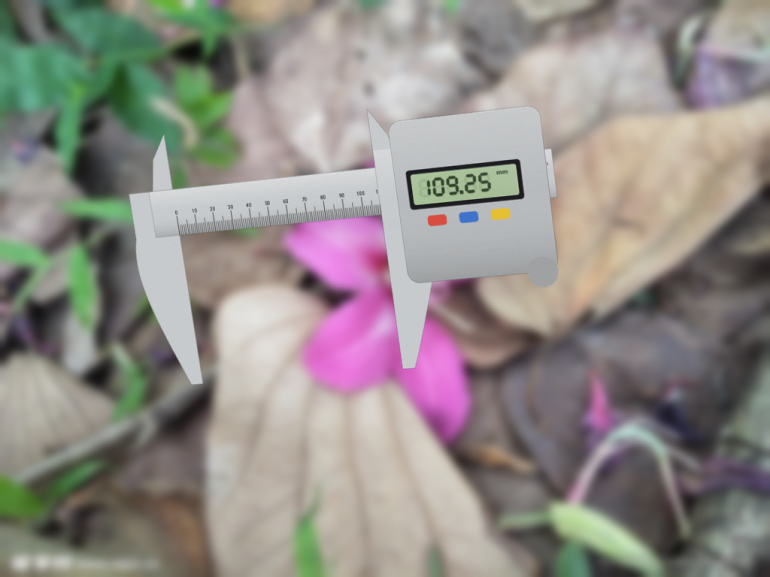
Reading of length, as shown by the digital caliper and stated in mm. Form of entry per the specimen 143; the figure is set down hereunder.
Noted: 109.25
